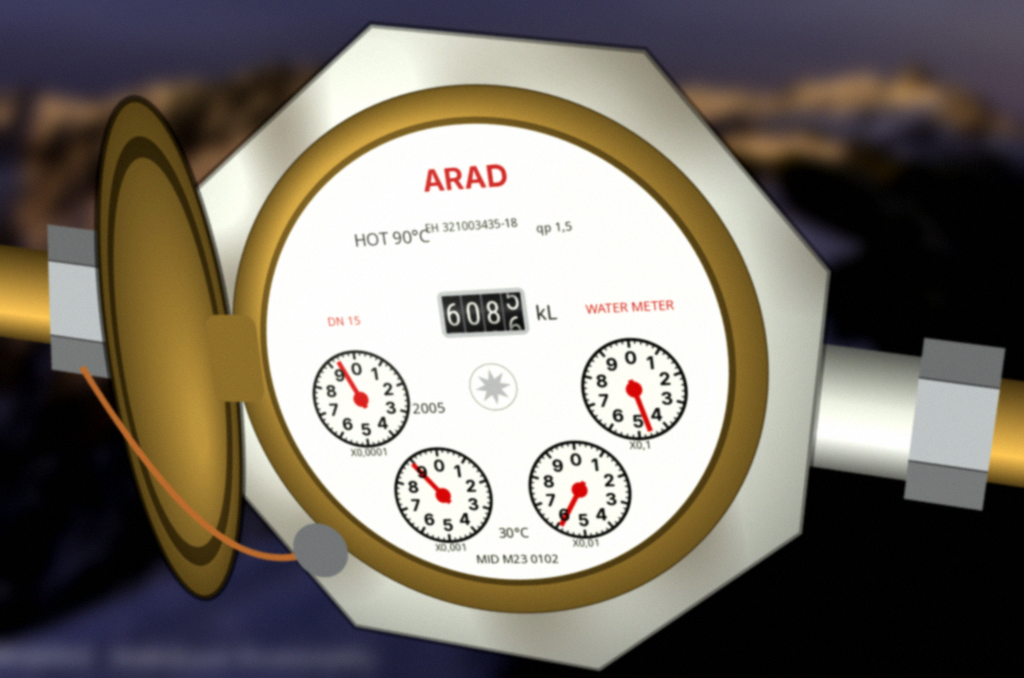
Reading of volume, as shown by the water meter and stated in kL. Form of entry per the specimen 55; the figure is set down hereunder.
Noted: 6085.4589
